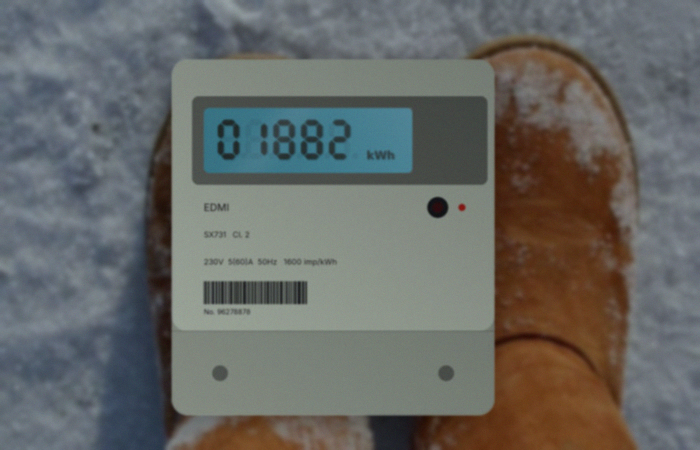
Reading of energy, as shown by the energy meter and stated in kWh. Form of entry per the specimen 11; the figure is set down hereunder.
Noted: 1882
